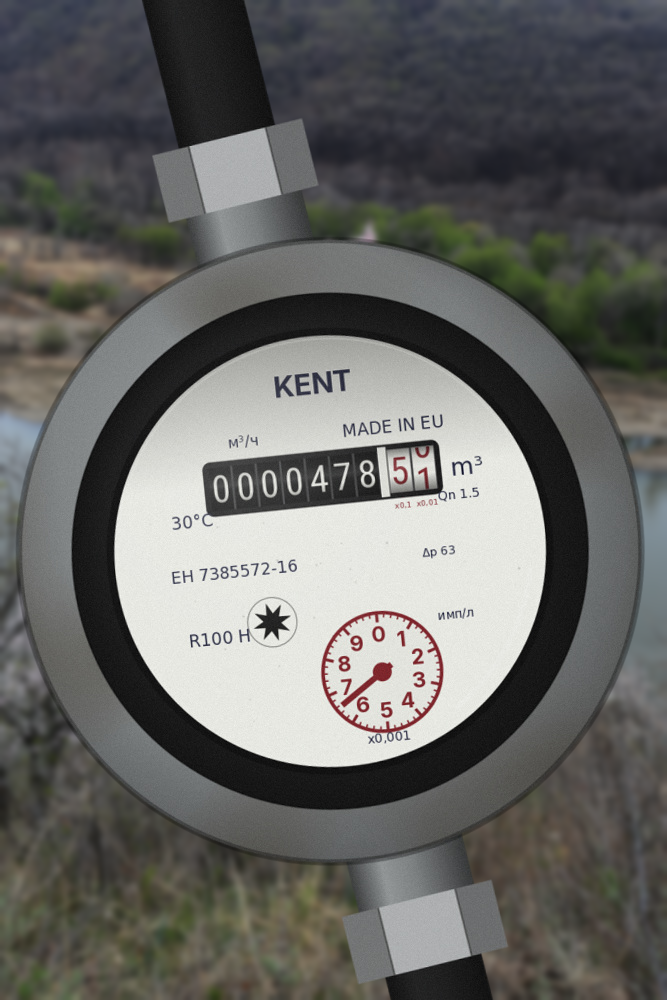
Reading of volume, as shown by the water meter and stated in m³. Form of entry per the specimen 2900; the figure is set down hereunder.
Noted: 478.506
